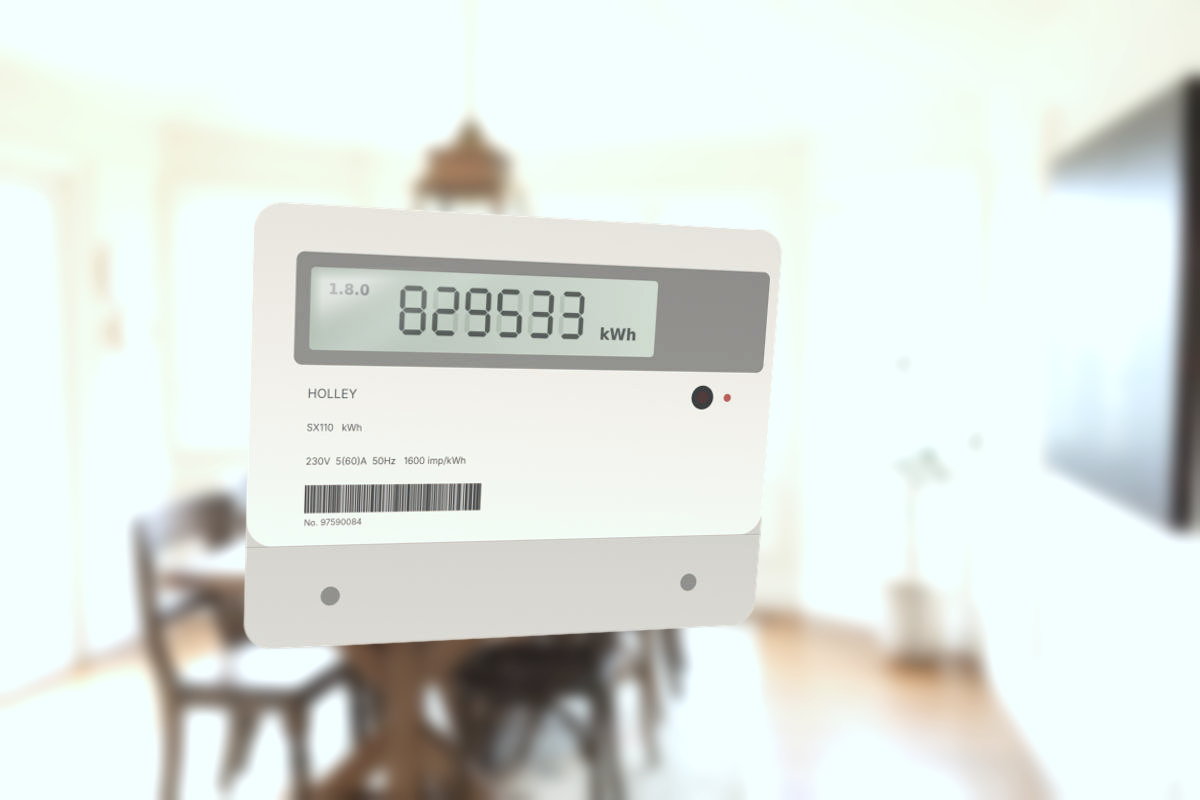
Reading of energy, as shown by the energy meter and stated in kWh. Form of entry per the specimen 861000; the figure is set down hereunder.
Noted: 829533
